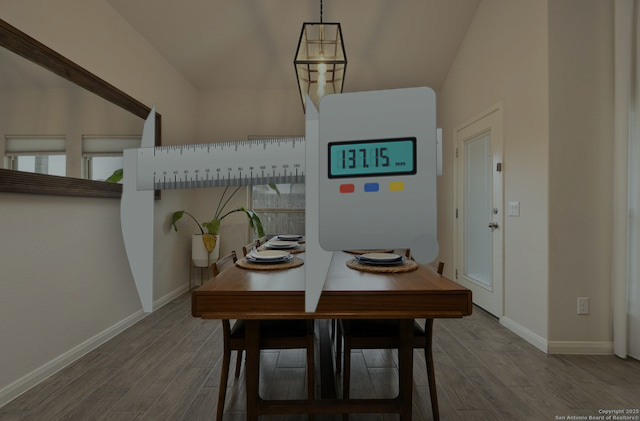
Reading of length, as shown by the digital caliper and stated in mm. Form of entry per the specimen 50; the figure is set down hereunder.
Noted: 137.15
